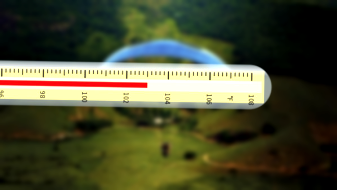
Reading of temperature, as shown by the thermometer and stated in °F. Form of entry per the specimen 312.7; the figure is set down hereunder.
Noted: 103
